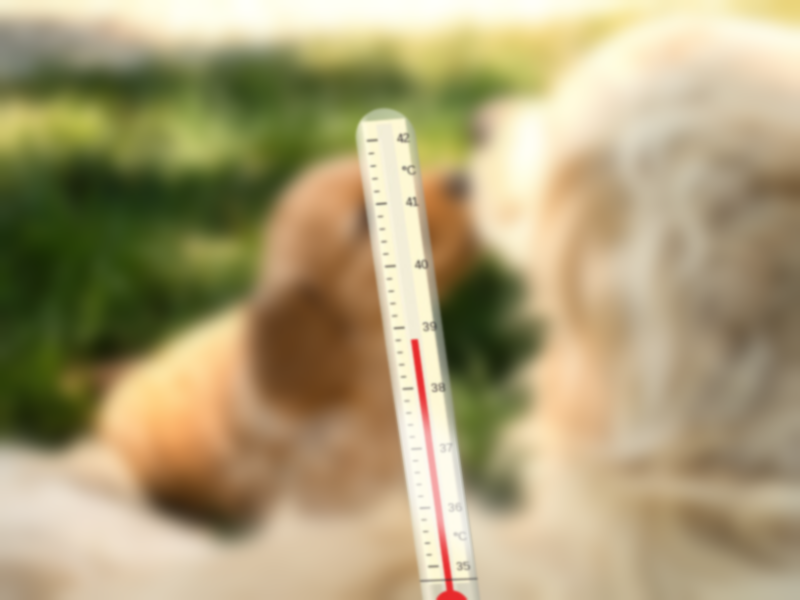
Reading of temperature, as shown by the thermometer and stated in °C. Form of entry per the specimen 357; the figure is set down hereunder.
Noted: 38.8
